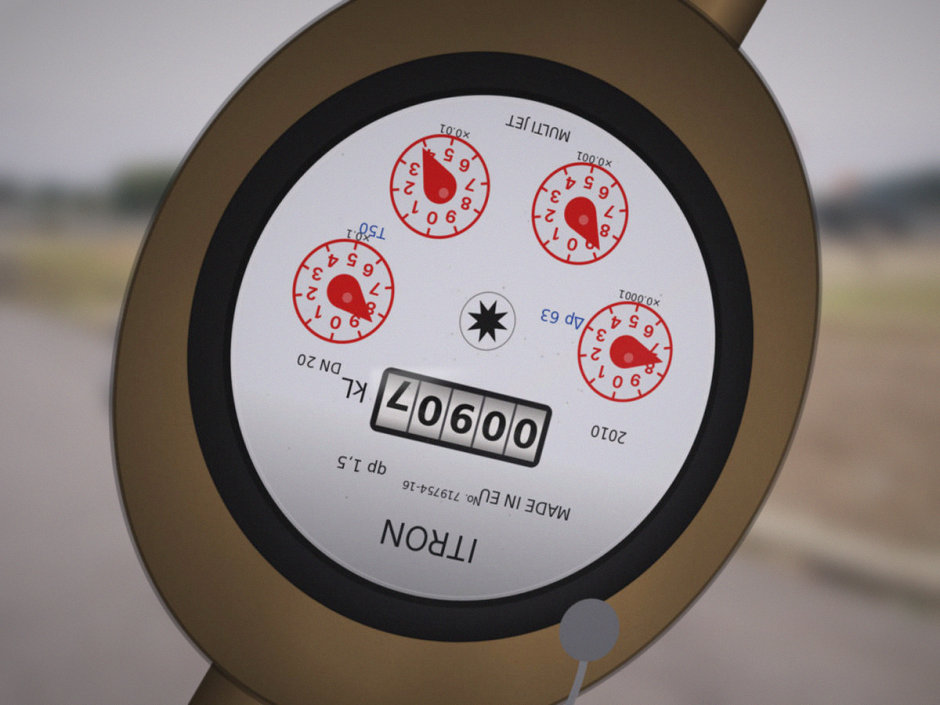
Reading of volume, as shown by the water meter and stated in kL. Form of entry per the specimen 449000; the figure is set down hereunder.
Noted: 906.8387
